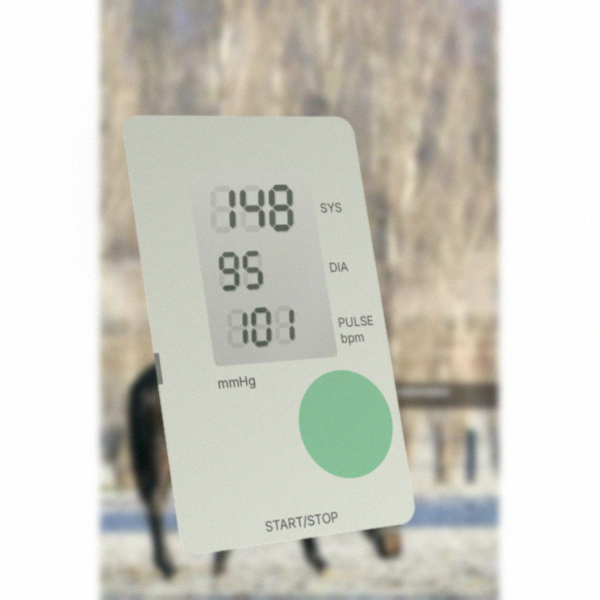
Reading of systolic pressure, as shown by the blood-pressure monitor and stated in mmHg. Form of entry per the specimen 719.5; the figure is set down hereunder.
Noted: 148
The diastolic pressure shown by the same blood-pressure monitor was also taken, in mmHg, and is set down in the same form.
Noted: 95
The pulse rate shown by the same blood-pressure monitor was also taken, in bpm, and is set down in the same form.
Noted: 101
